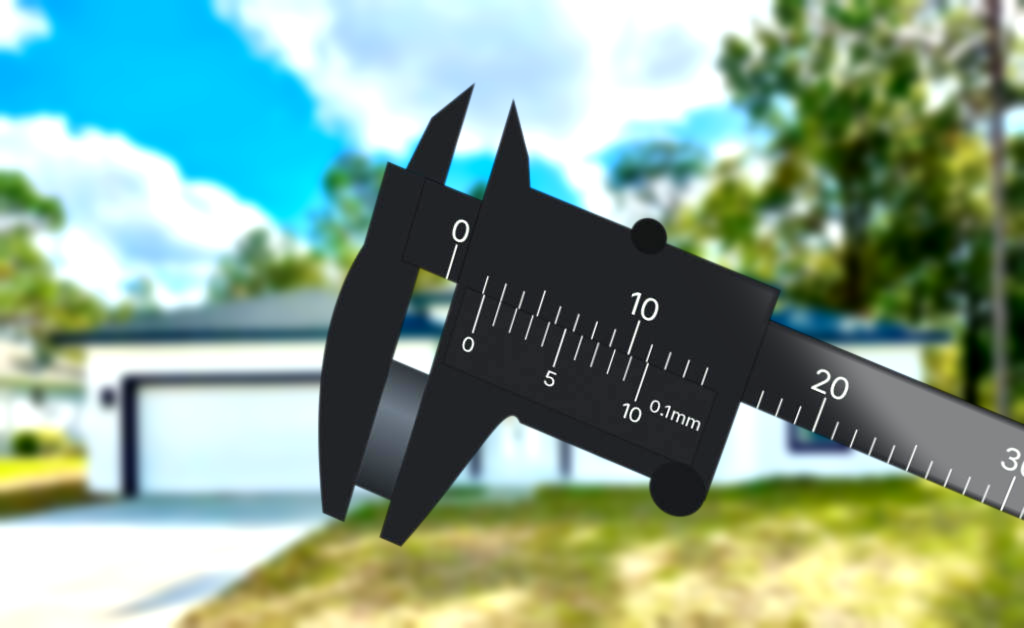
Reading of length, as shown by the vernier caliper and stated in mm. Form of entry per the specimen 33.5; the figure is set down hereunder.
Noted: 2.1
